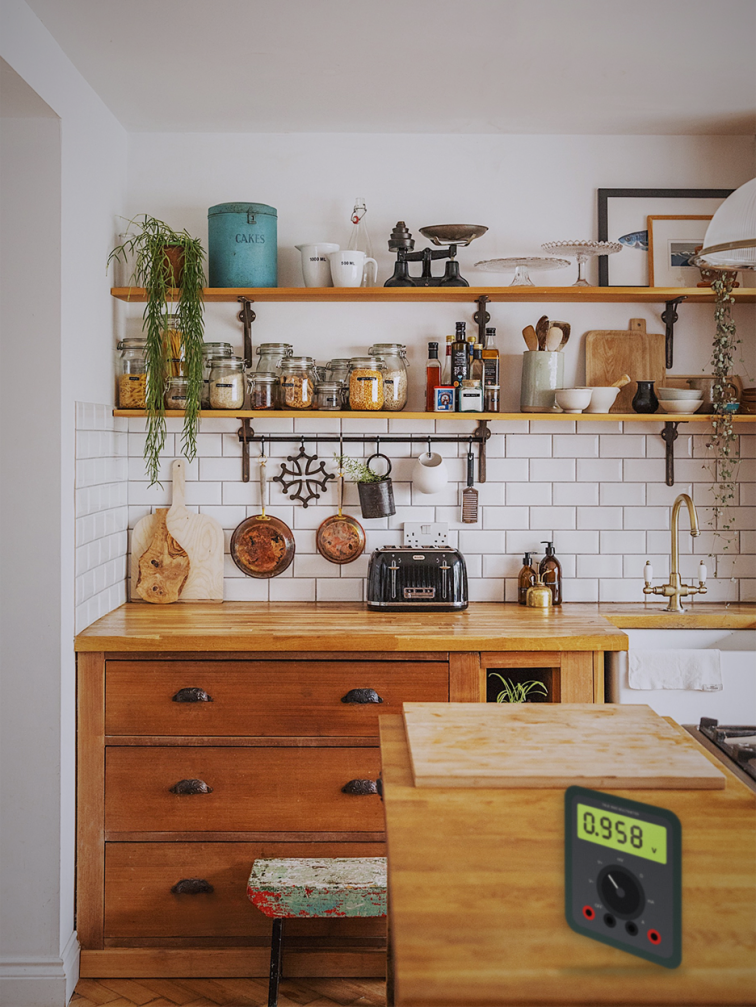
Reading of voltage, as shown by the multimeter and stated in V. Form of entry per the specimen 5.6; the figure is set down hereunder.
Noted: 0.958
